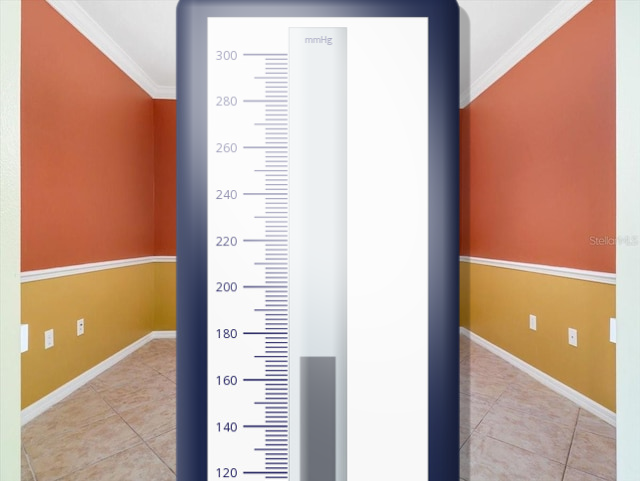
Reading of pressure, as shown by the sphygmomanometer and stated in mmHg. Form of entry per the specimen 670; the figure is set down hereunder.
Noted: 170
